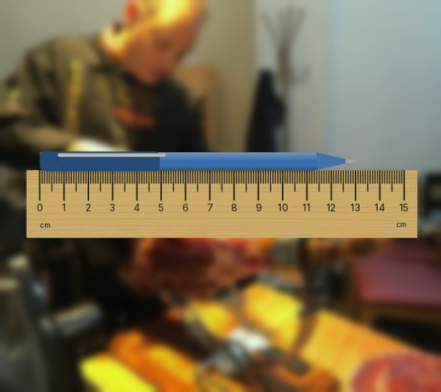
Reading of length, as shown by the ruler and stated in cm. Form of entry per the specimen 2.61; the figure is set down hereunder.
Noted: 13
